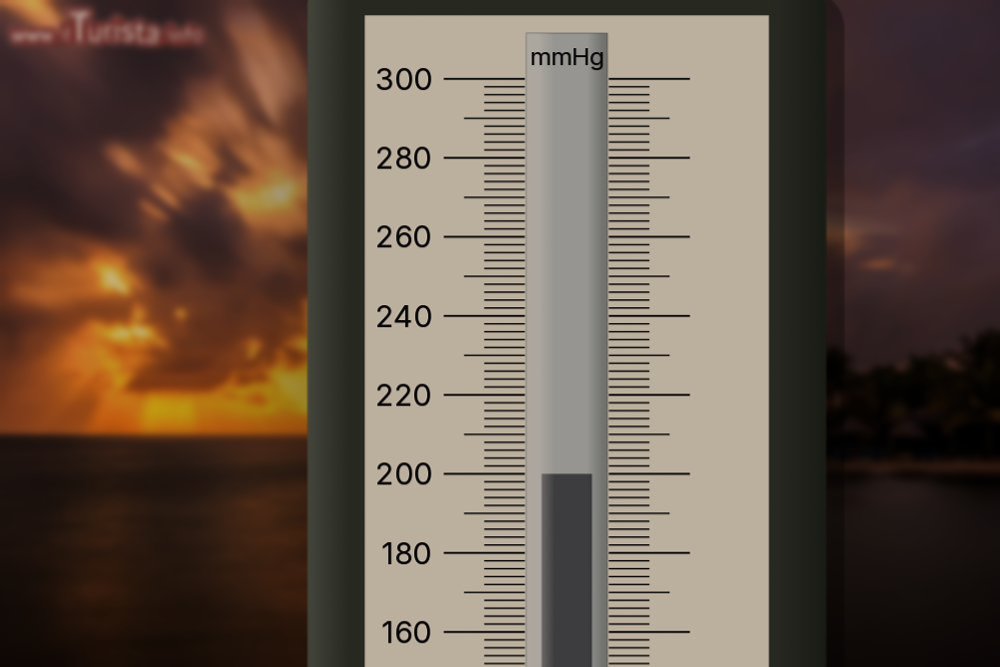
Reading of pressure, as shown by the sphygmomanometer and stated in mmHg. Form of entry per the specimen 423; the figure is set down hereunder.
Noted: 200
